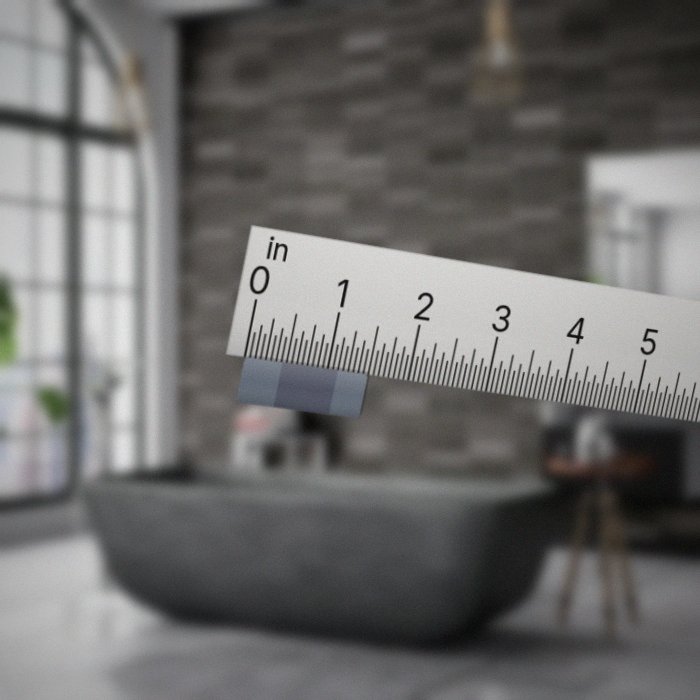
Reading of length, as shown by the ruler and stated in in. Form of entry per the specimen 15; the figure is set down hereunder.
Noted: 1.5
